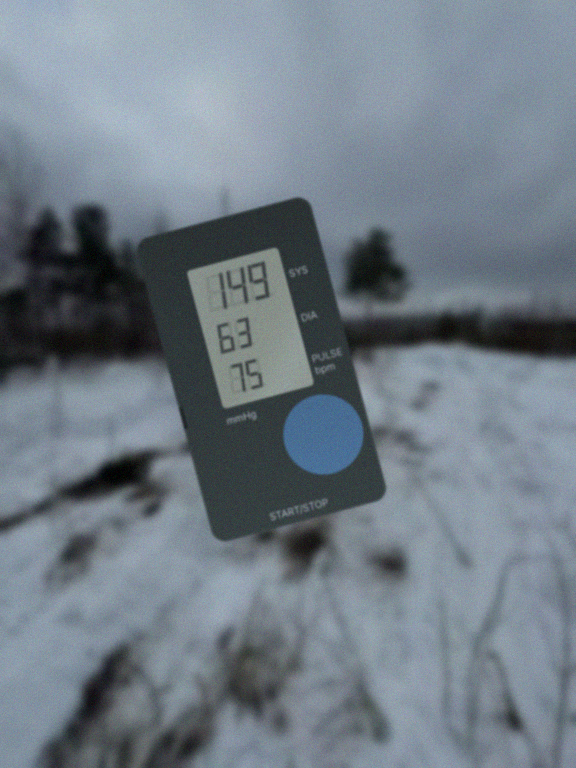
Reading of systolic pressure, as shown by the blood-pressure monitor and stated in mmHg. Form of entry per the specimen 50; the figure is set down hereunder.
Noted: 149
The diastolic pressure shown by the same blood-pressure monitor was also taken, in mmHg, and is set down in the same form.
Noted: 63
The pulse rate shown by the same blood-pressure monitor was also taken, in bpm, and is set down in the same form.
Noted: 75
